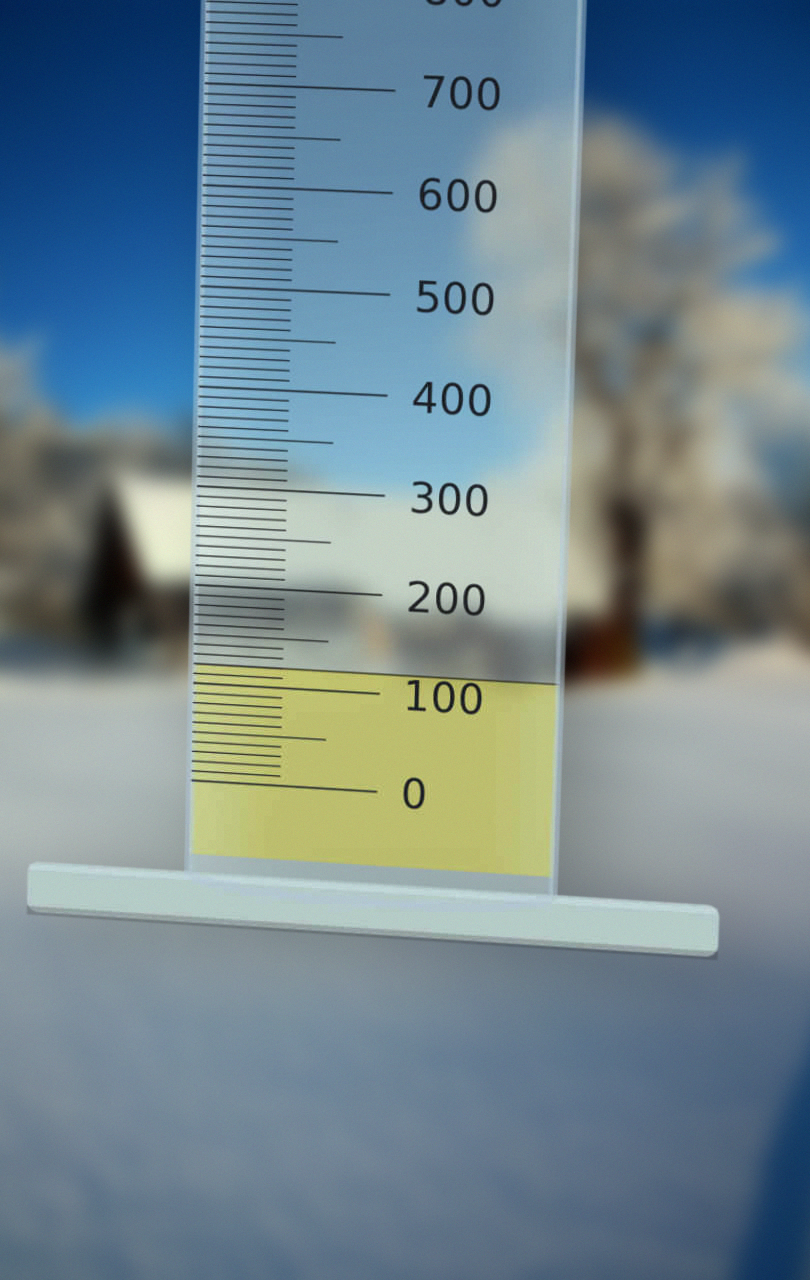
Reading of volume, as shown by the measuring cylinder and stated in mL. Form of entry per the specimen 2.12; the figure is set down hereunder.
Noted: 120
